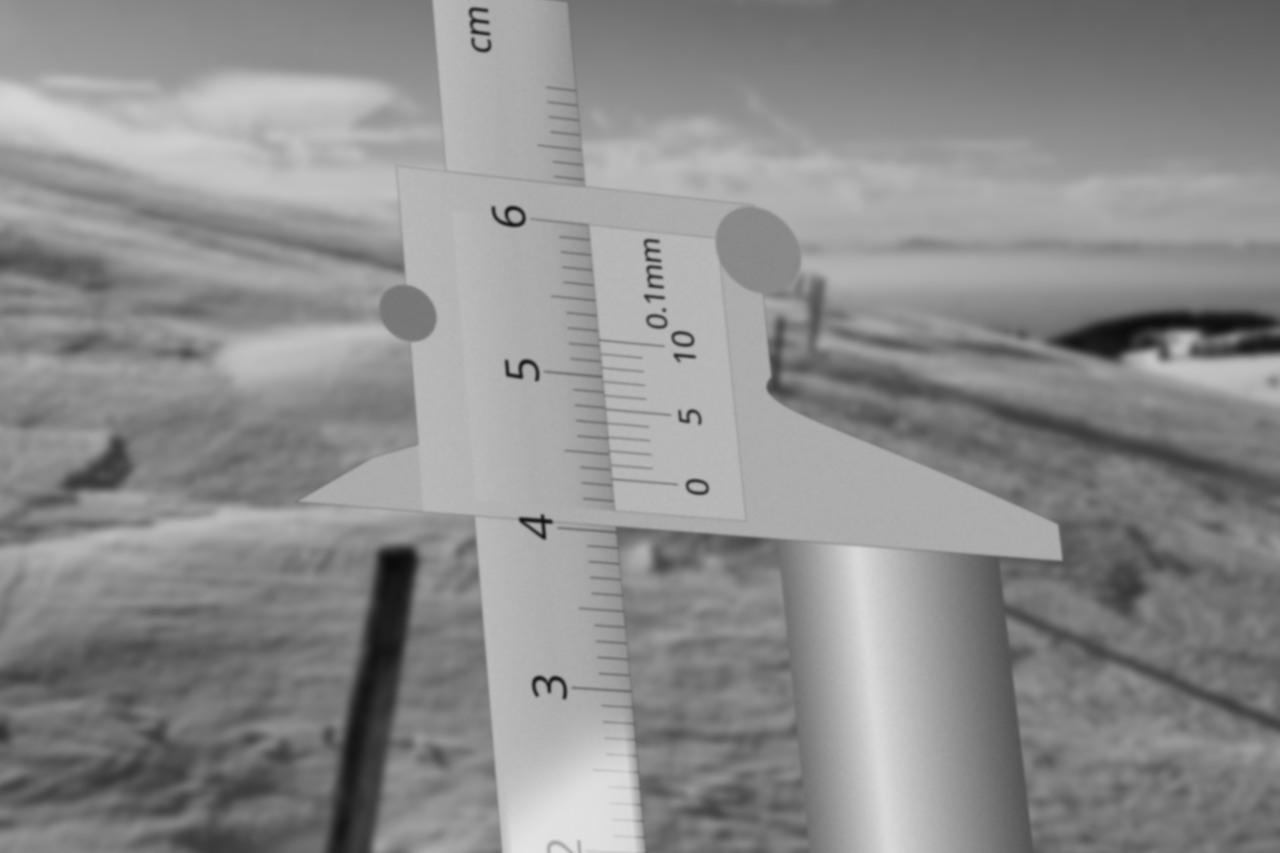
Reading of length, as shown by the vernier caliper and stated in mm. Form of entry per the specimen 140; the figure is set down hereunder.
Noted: 43.4
